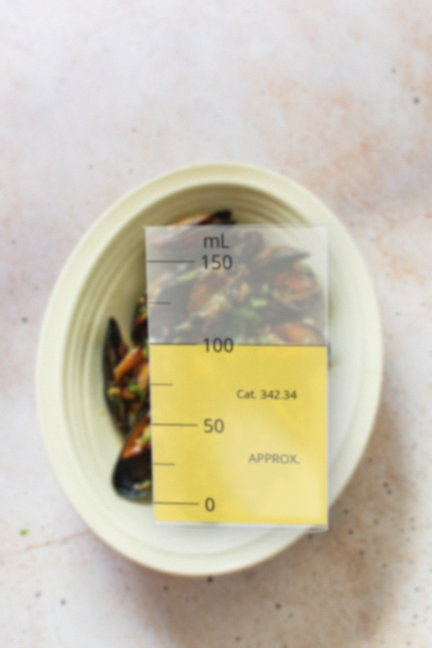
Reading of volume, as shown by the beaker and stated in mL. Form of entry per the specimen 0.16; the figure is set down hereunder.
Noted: 100
